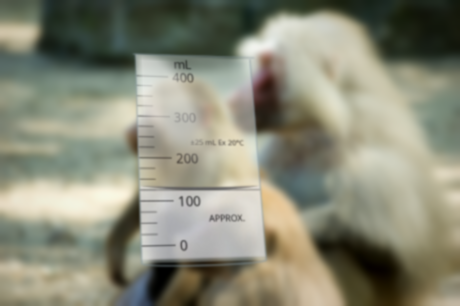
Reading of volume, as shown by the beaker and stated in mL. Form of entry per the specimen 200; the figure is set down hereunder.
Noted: 125
